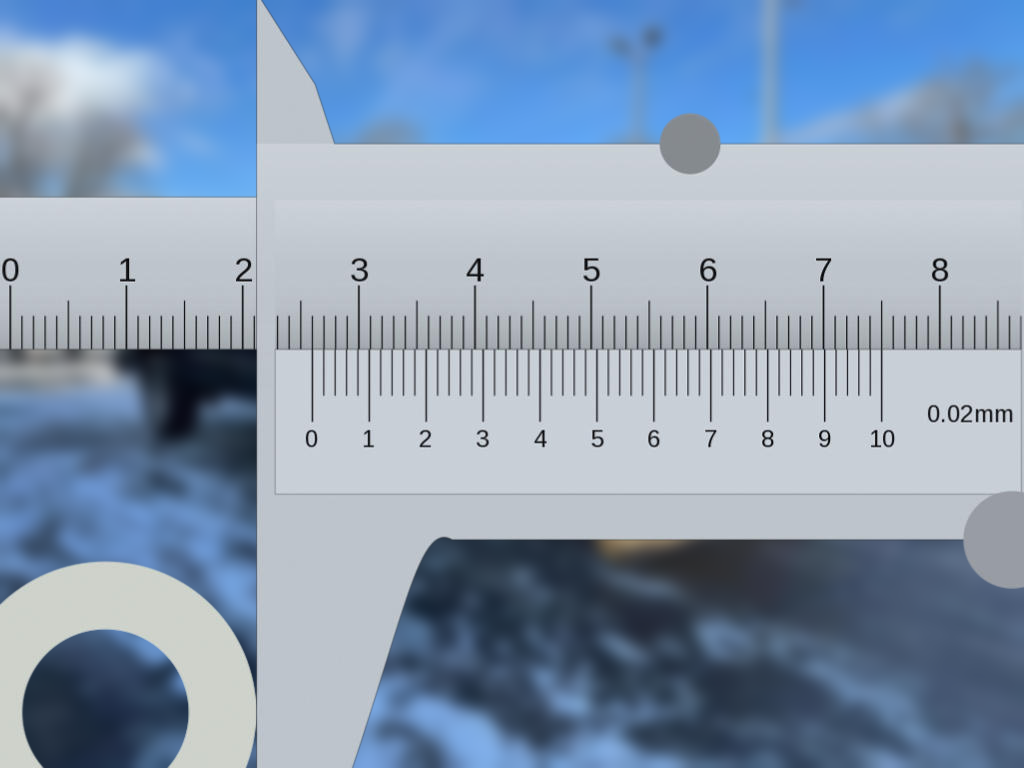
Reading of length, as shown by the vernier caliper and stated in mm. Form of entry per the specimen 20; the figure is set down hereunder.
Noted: 26.0
